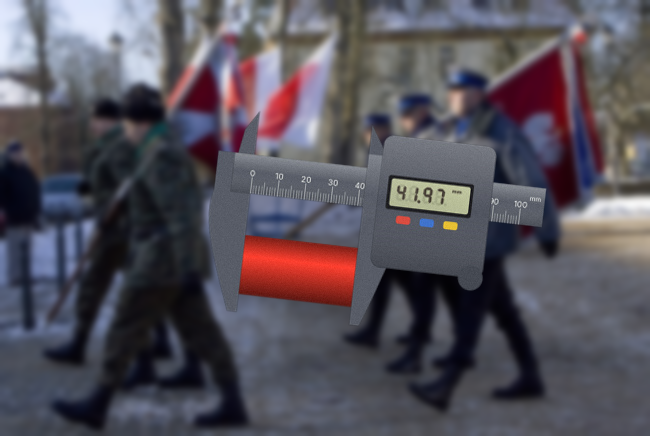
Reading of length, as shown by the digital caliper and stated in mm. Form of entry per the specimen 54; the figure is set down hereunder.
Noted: 41.97
